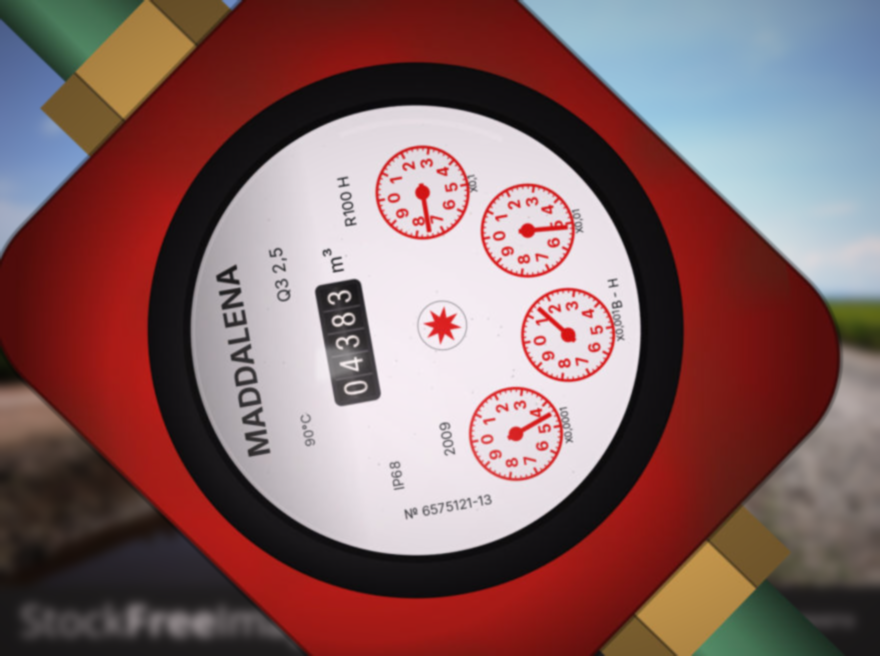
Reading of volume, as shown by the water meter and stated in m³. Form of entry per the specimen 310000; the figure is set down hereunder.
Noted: 4383.7514
